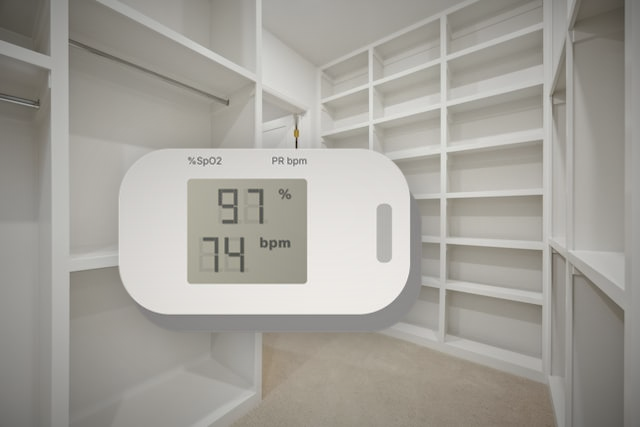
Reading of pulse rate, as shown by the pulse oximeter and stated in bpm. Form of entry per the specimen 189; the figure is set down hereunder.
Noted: 74
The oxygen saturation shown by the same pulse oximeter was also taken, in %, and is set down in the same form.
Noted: 97
